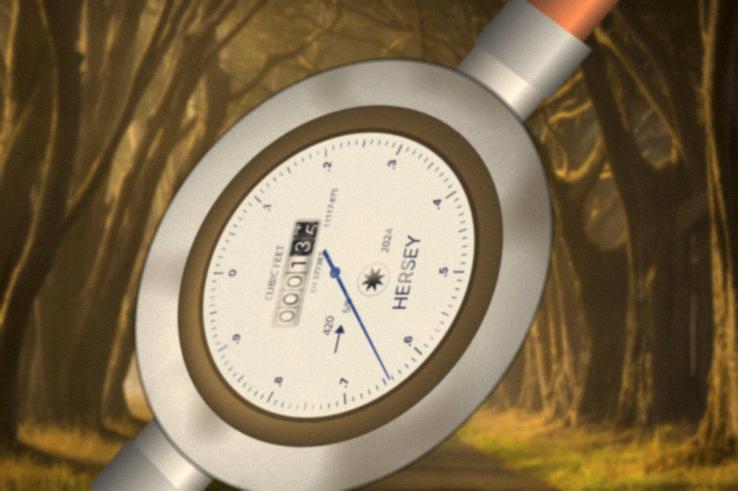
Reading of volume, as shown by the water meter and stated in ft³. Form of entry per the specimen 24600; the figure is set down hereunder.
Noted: 134.64
